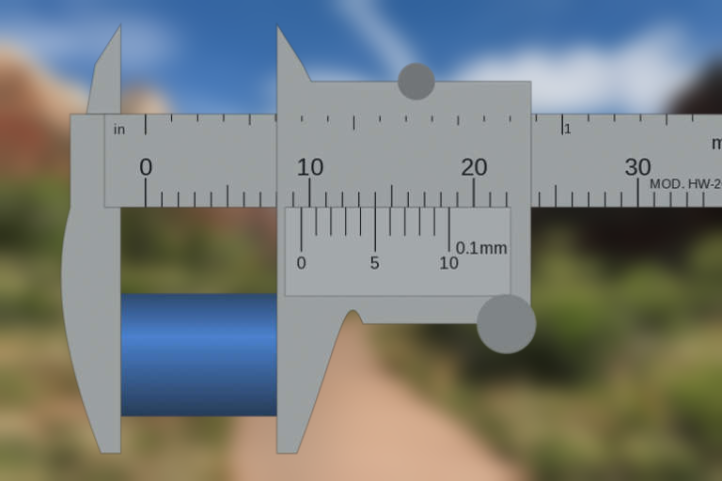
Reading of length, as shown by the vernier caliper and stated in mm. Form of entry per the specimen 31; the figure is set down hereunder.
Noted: 9.5
